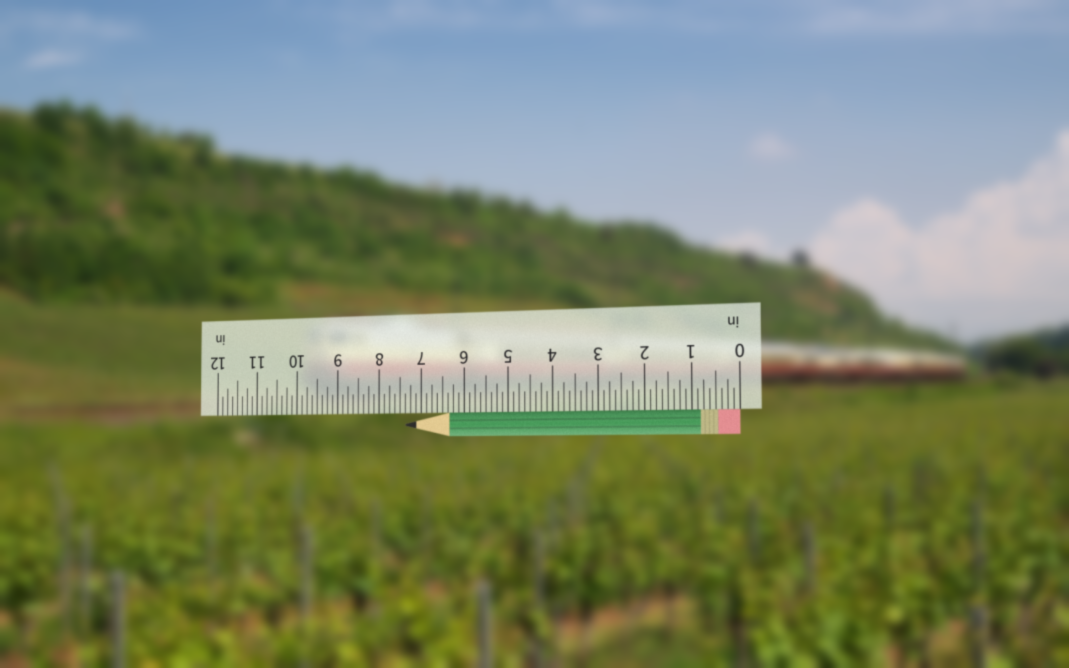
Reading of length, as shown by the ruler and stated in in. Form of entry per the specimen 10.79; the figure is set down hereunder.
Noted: 7.375
